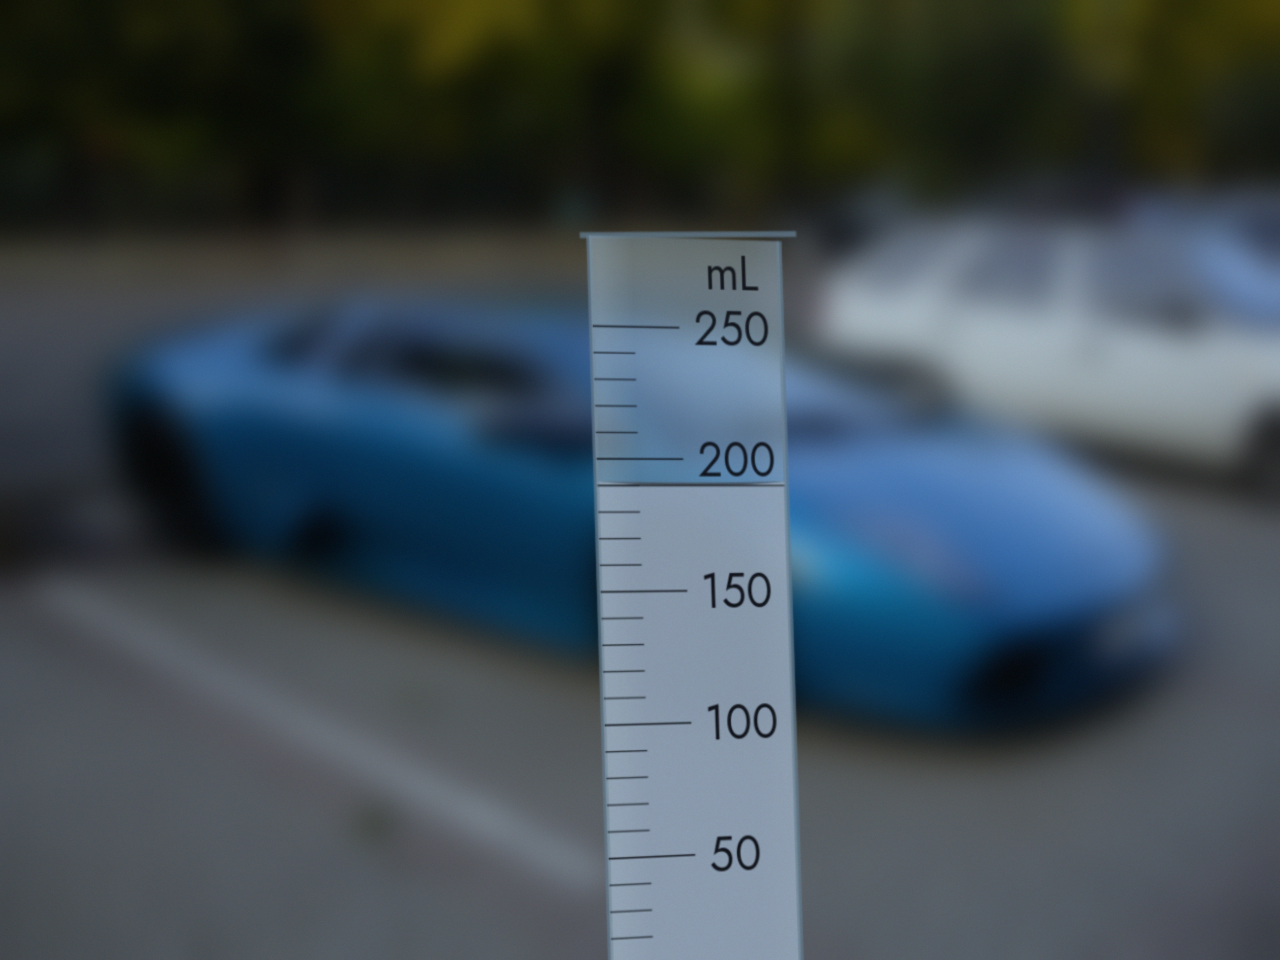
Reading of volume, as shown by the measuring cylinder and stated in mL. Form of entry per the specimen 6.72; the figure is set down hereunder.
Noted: 190
